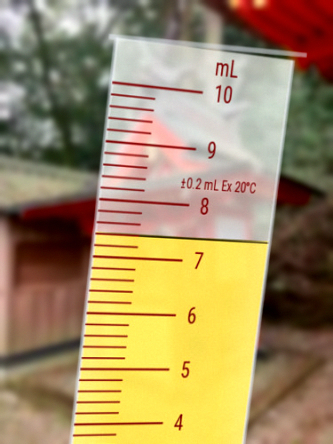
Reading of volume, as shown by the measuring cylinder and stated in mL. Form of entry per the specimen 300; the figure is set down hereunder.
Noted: 7.4
